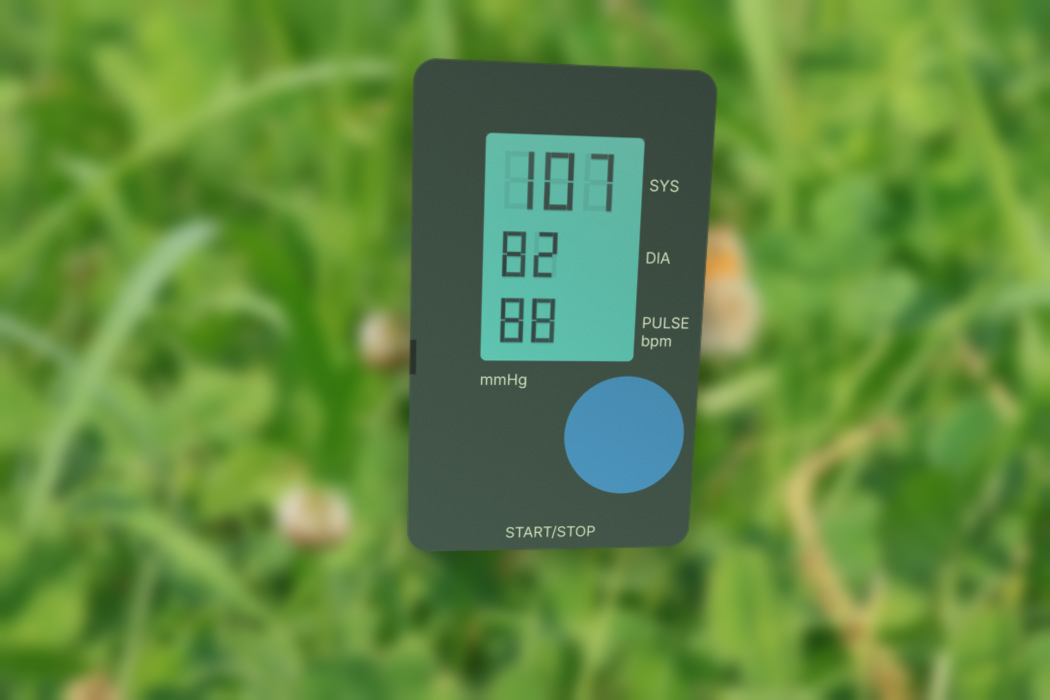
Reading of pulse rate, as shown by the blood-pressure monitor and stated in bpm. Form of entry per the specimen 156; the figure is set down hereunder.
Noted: 88
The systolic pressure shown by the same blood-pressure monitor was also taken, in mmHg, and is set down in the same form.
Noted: 107
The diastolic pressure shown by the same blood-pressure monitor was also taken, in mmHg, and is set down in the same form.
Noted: 82
